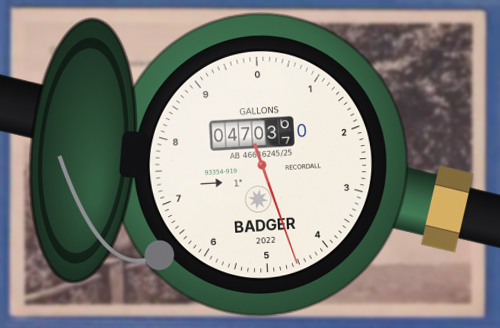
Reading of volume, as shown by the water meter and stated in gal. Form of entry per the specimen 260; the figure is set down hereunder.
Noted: 470364.5
